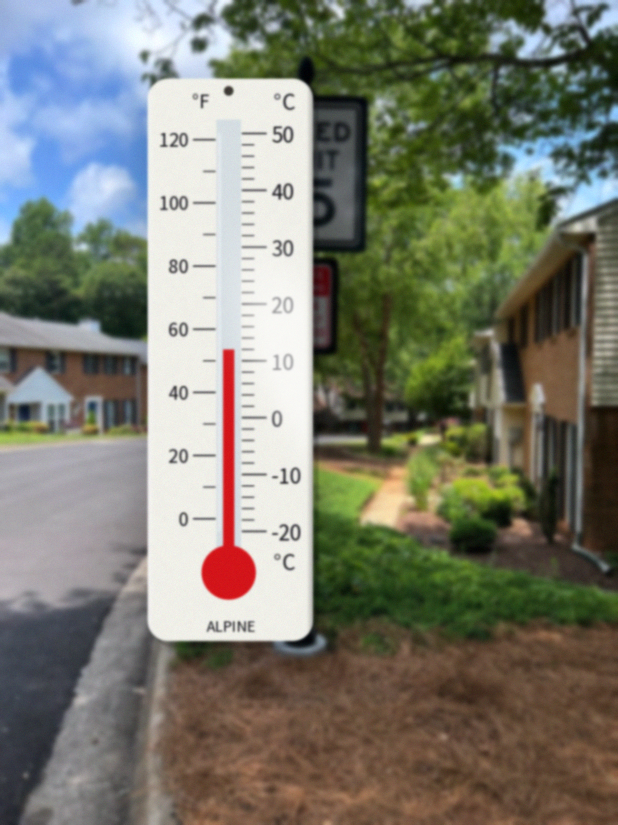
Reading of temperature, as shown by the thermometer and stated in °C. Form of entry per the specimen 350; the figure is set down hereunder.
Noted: 12
